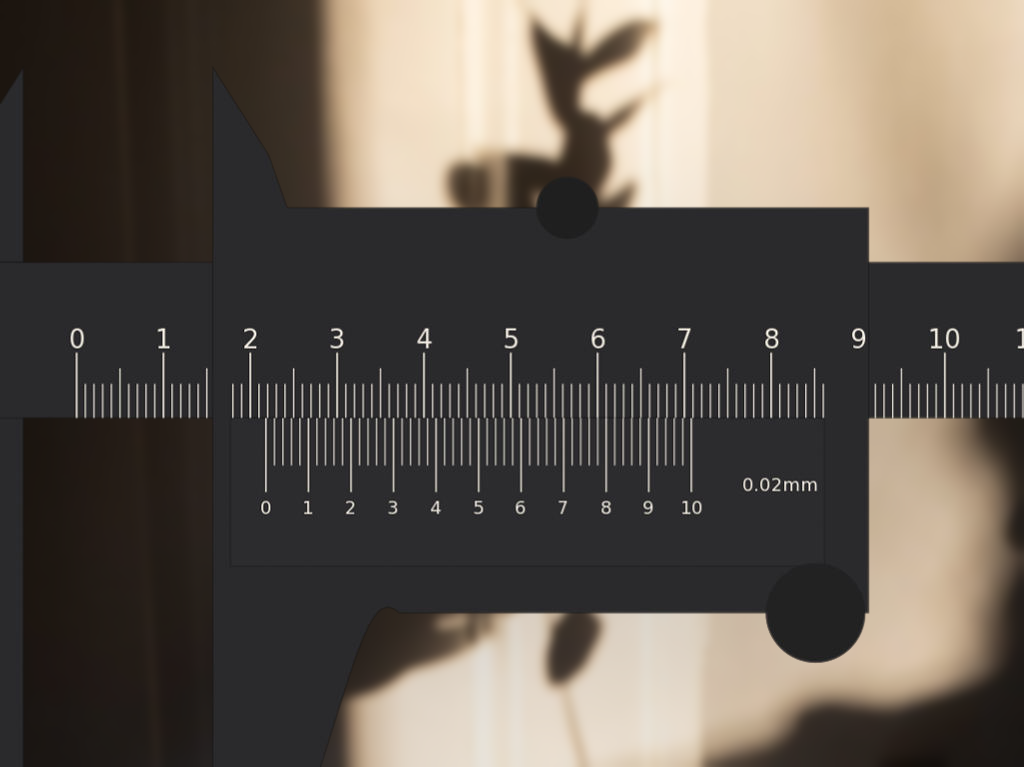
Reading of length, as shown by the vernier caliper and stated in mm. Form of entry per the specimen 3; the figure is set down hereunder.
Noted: 21.8
